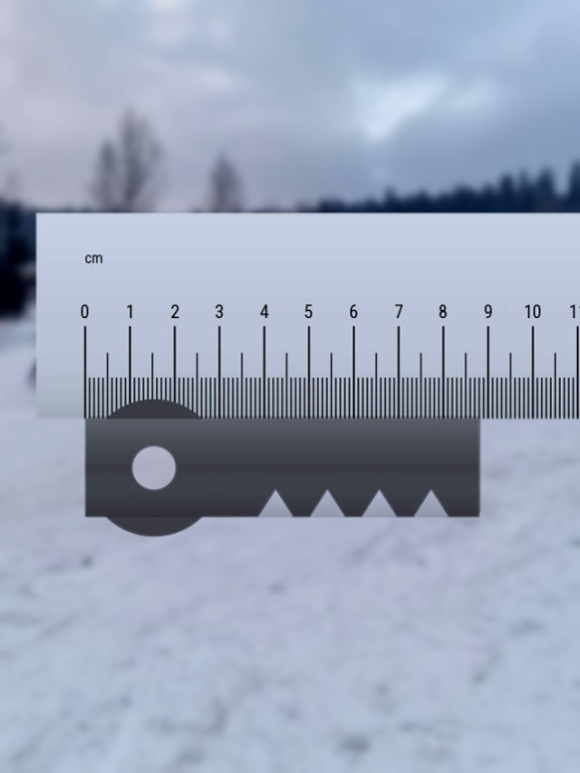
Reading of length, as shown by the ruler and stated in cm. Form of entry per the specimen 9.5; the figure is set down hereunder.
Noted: 8.8
